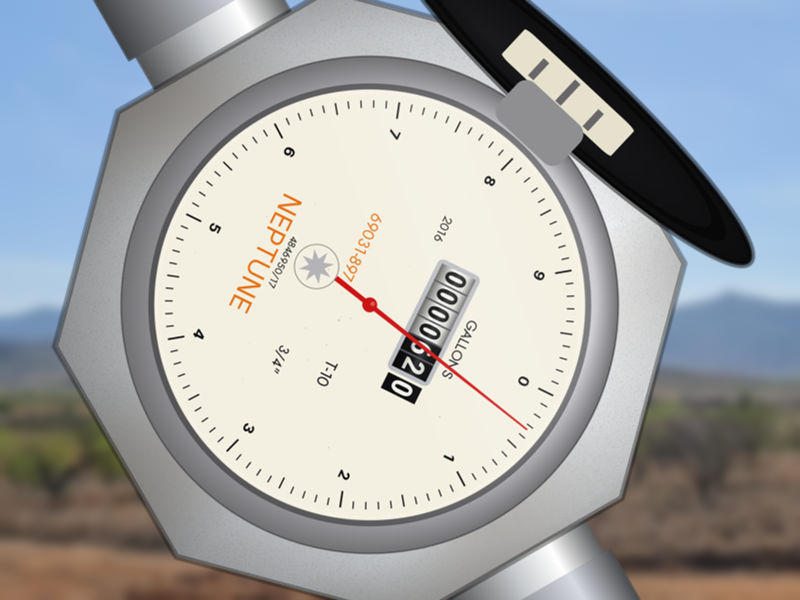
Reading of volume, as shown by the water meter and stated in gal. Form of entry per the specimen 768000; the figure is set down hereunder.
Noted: 620.3
